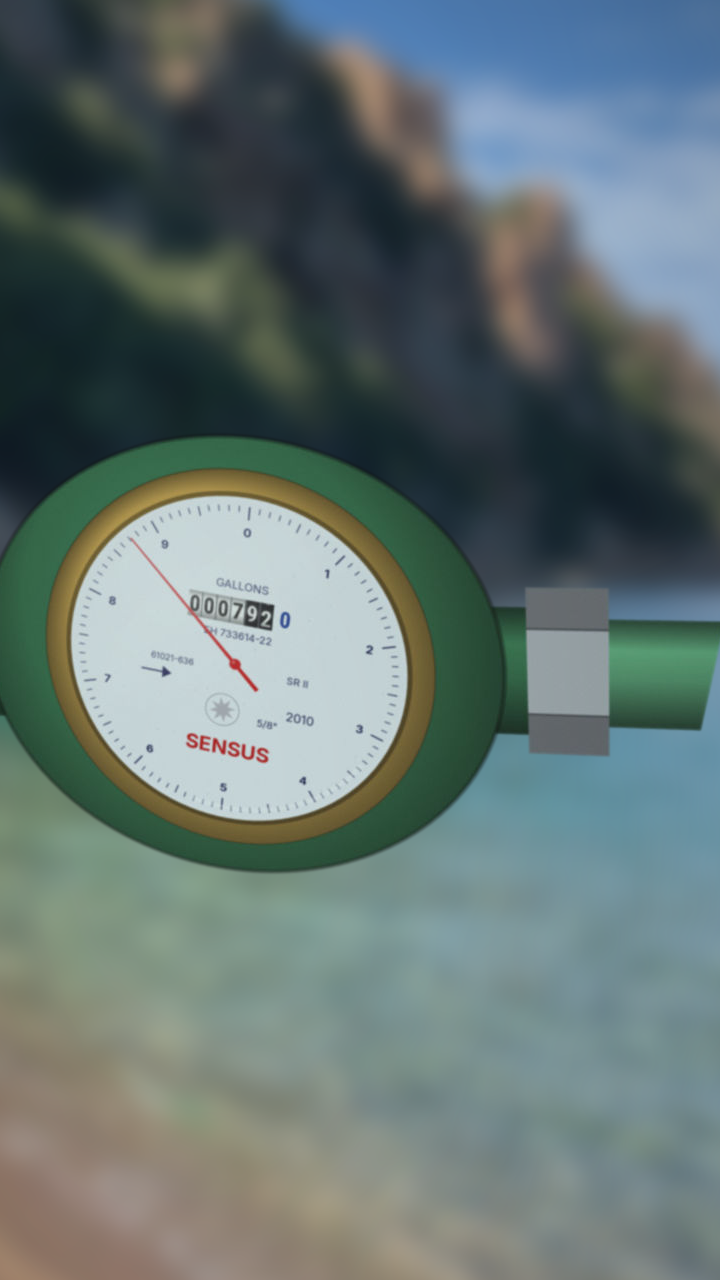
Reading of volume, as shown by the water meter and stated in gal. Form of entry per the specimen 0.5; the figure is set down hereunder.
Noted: 7918.7
